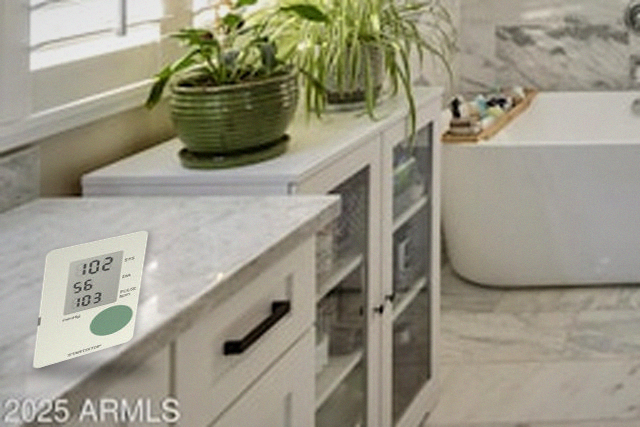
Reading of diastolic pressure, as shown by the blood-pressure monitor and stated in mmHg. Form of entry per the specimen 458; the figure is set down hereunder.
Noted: 56
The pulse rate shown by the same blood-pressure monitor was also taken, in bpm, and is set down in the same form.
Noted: 103
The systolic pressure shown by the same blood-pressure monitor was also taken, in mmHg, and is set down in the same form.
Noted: 102
